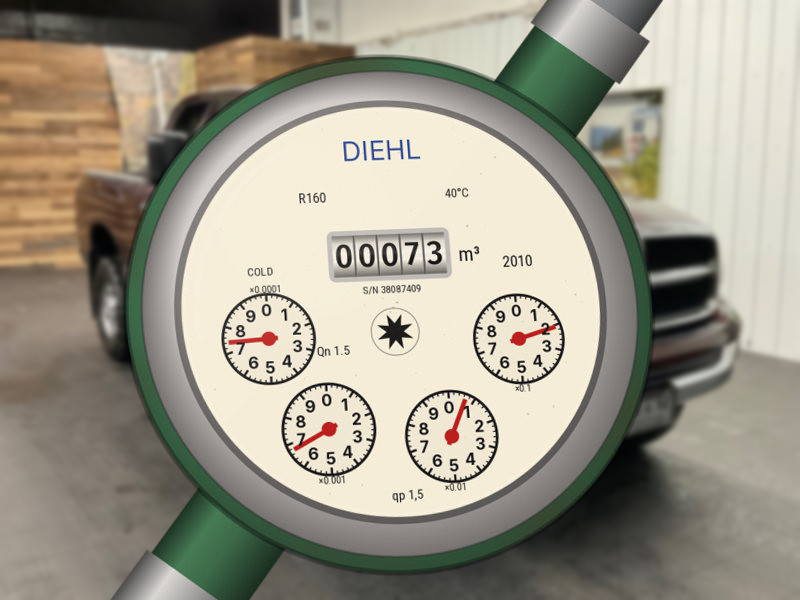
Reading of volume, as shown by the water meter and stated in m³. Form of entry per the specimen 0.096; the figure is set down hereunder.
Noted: 73.2067
